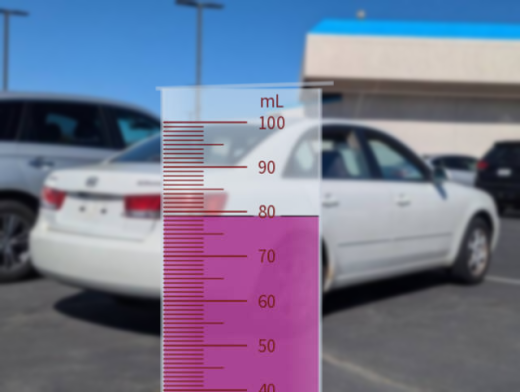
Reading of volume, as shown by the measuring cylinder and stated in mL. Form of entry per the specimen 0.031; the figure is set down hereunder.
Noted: 79
